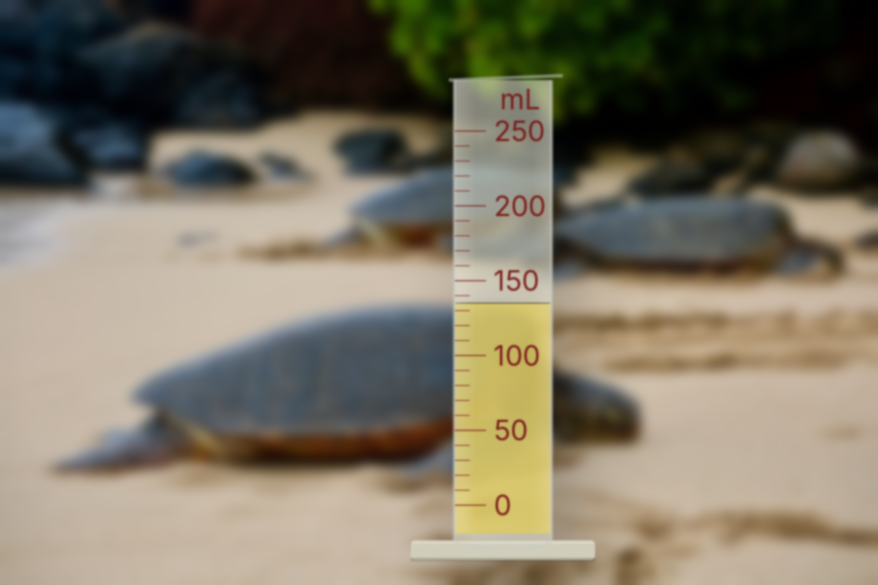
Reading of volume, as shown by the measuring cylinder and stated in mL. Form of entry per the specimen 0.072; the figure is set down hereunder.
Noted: 135
